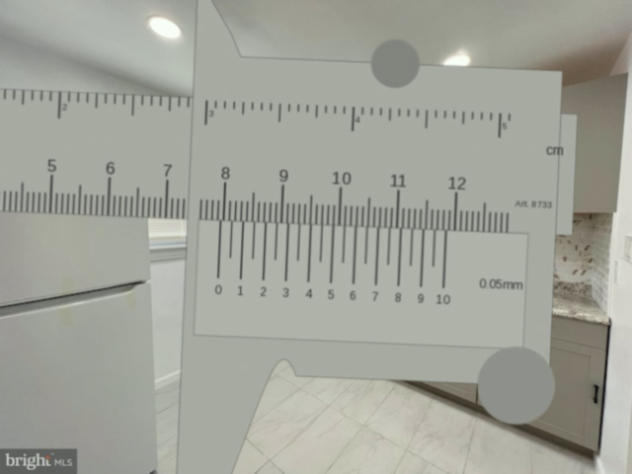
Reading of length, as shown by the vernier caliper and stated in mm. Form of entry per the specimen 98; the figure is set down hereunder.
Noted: 79.5
